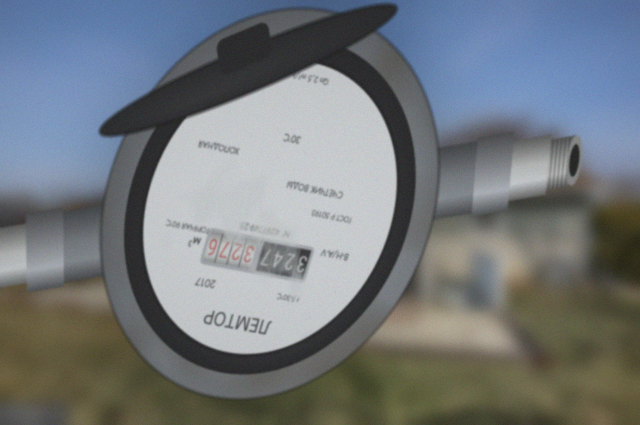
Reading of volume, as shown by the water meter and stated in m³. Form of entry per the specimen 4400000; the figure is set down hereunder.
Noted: 3247.3276
